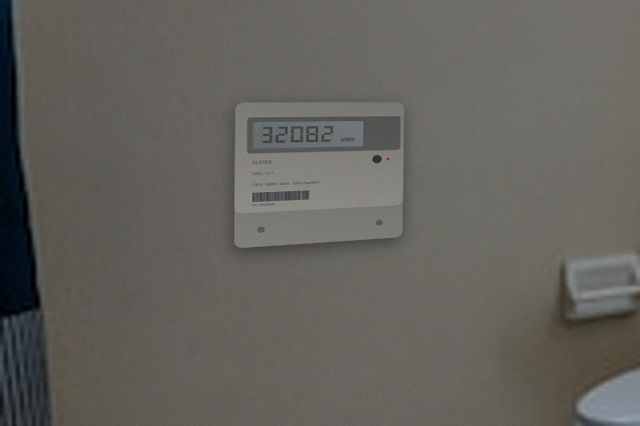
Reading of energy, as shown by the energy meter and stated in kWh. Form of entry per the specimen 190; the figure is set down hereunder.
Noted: 32082
